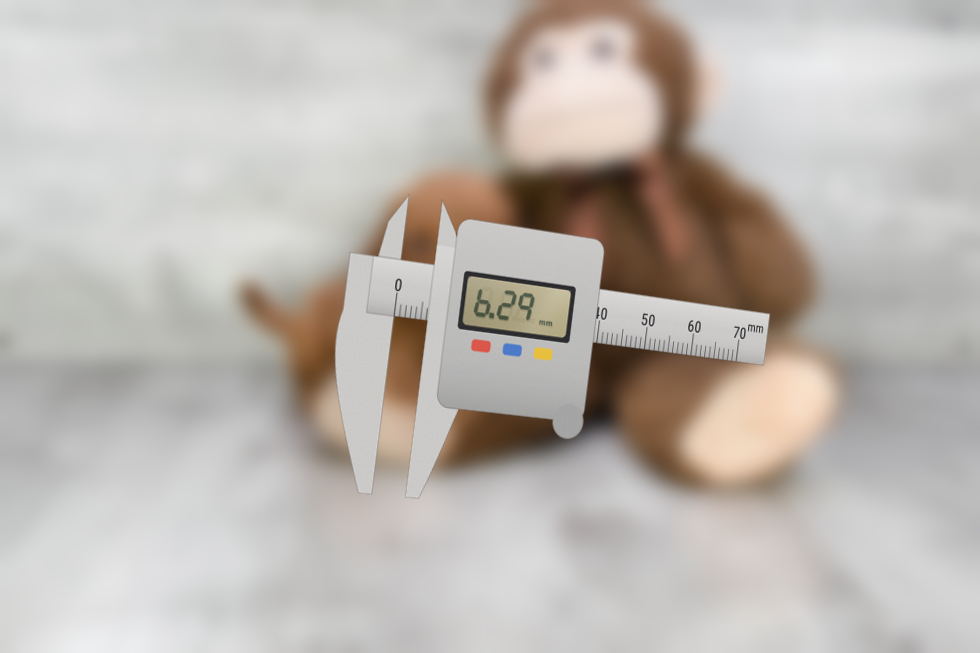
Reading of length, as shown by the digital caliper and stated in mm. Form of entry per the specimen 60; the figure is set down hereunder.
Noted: 6.29
